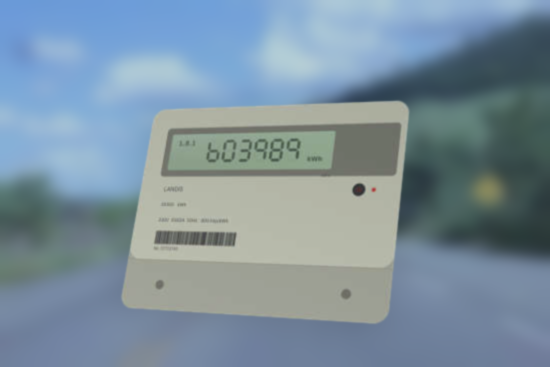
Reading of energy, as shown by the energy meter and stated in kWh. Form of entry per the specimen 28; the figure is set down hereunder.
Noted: 603989
